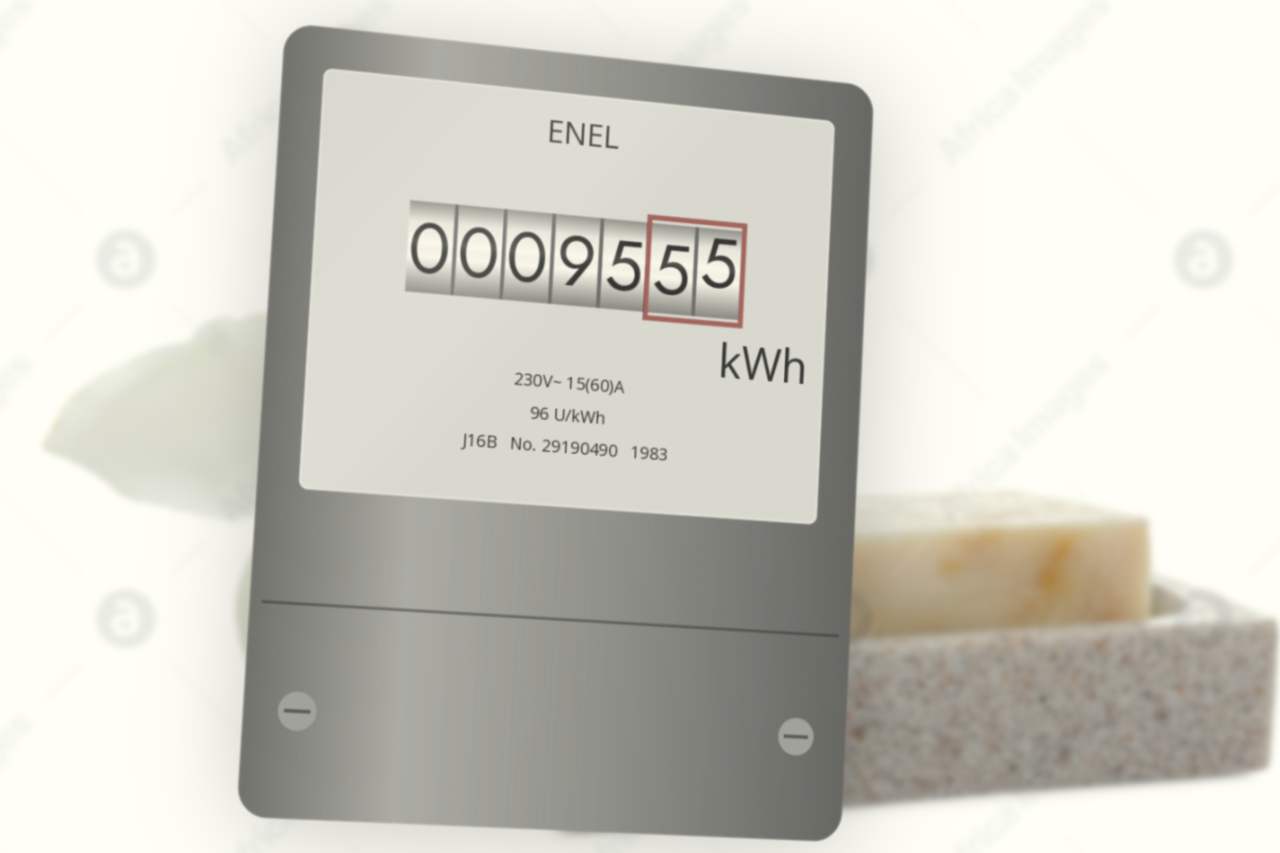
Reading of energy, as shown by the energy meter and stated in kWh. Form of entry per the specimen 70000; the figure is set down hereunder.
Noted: 95.55
